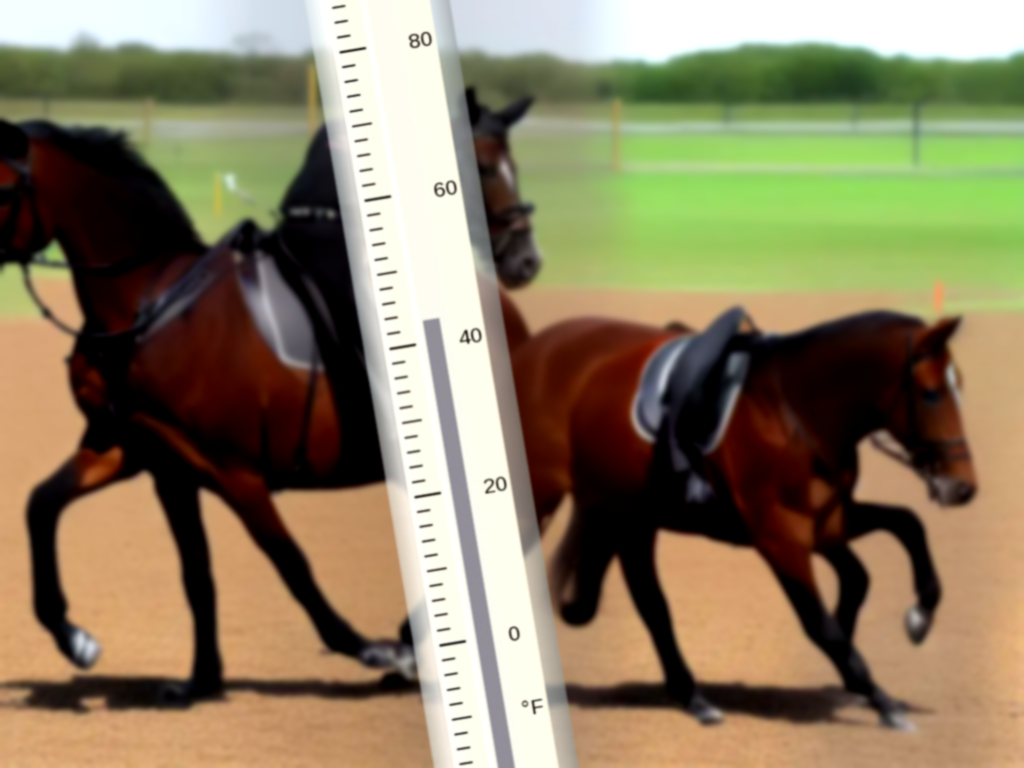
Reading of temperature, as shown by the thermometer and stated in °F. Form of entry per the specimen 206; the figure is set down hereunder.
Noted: 43
